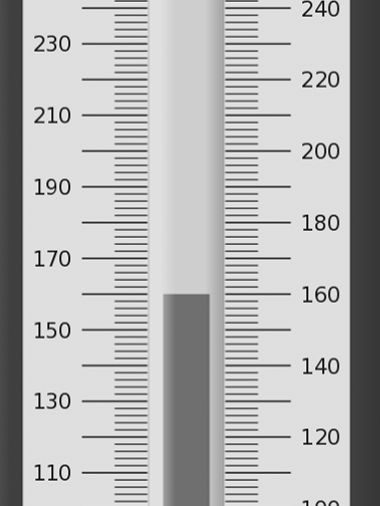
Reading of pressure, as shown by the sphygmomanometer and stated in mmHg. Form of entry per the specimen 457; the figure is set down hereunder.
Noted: 160
